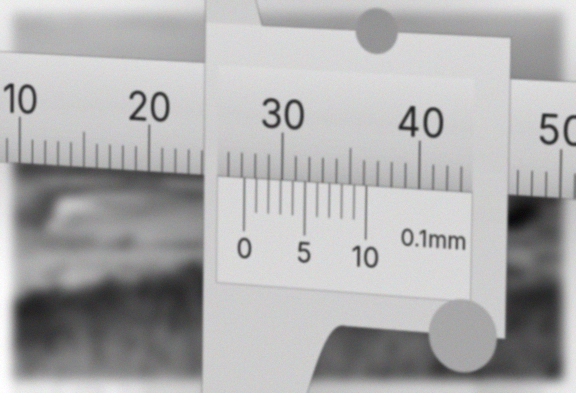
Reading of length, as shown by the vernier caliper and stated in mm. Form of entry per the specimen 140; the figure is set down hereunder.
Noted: 27.2
